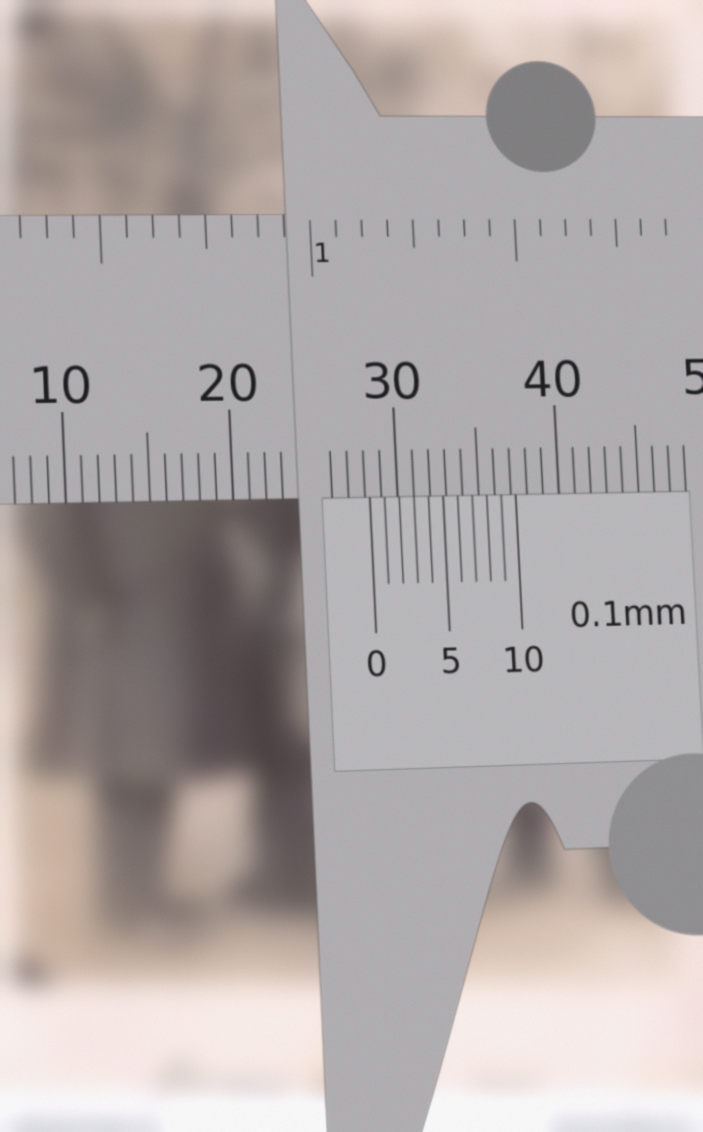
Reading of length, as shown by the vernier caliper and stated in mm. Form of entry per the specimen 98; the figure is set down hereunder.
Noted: 28.3
